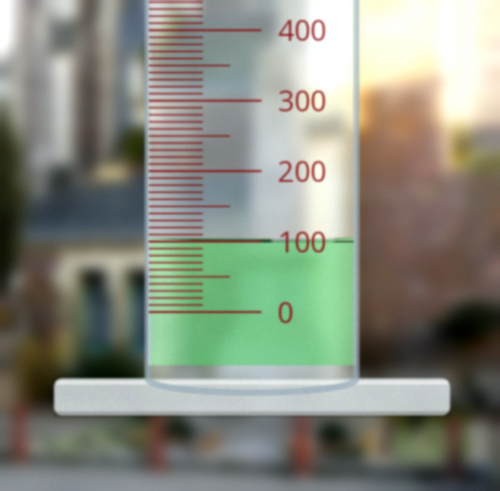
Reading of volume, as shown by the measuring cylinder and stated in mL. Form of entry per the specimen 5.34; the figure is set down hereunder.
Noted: 100
